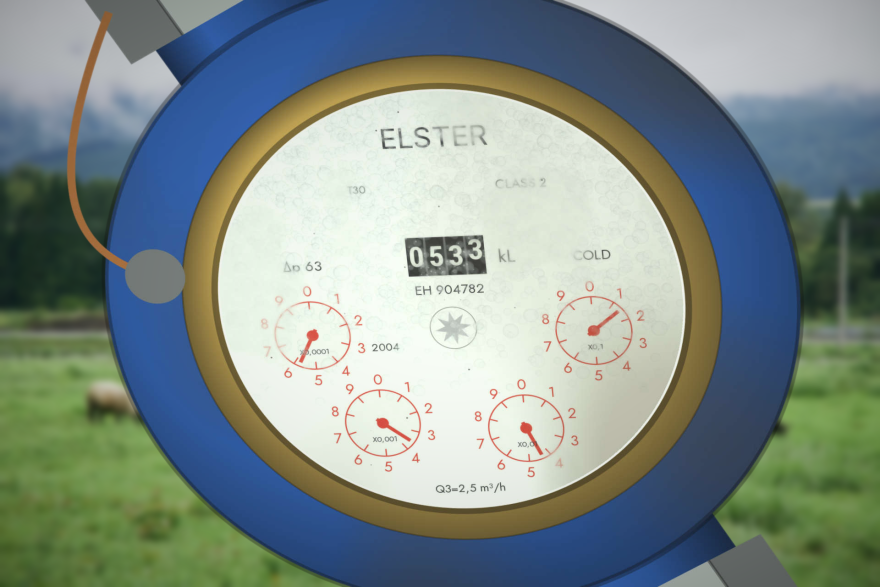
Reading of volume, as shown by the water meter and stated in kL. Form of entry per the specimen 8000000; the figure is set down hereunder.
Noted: 533.1435
